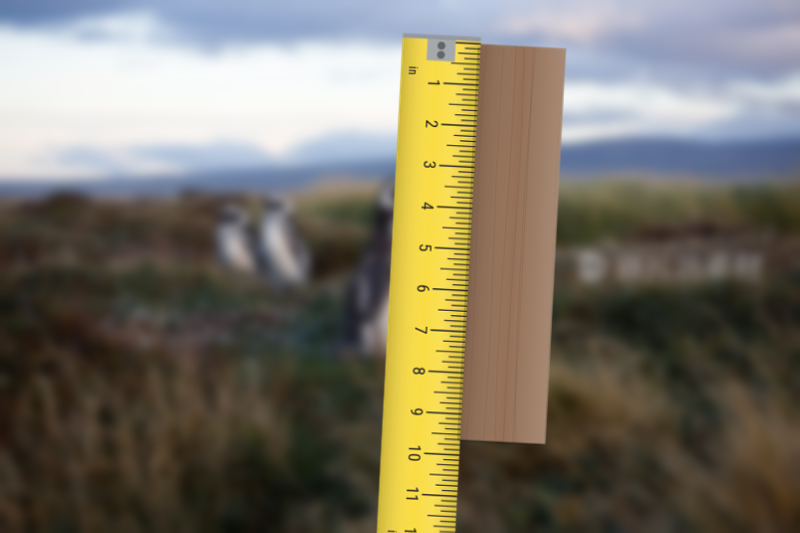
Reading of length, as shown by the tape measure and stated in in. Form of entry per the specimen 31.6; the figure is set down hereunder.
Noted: 9.625
